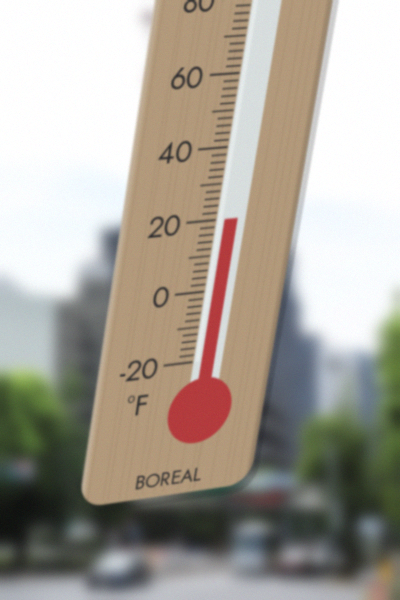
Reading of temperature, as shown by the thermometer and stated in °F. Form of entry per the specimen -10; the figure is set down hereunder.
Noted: 20
